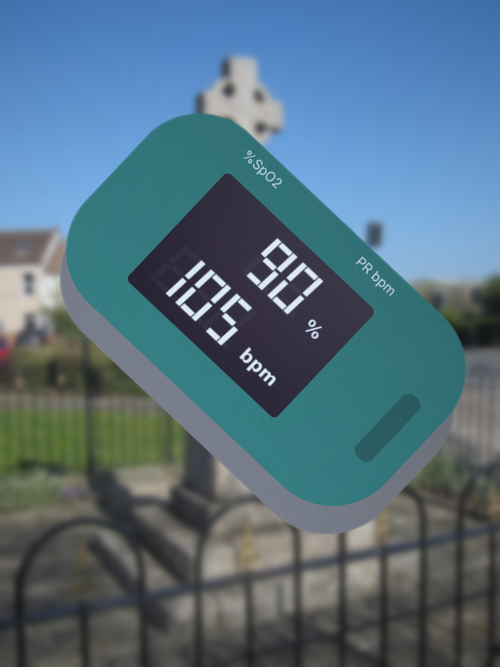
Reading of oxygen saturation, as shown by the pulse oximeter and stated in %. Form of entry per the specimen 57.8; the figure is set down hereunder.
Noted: 90
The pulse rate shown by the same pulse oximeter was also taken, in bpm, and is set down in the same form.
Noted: 105
